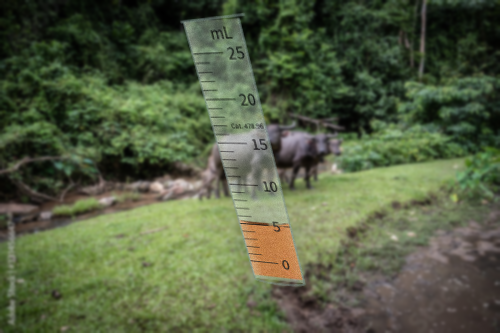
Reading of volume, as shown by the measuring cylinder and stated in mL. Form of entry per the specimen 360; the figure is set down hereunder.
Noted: 5
